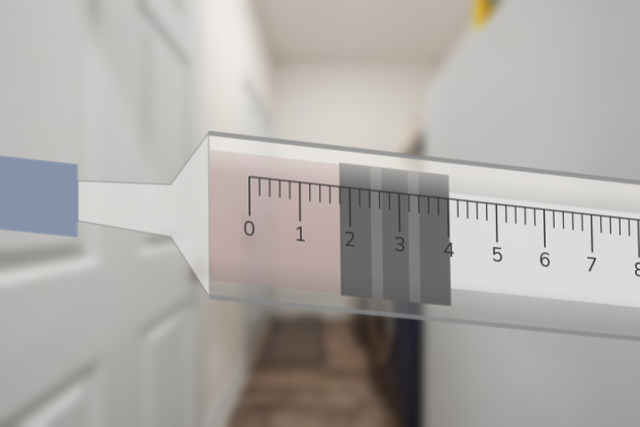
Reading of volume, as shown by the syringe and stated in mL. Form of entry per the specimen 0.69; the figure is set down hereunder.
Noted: 1.8
